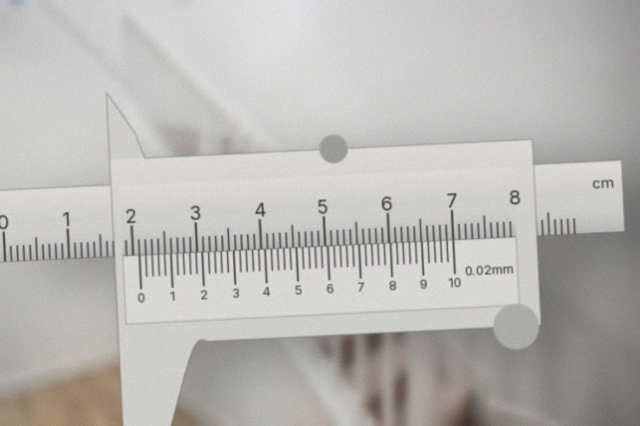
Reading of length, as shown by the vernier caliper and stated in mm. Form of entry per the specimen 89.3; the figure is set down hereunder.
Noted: 21.0
